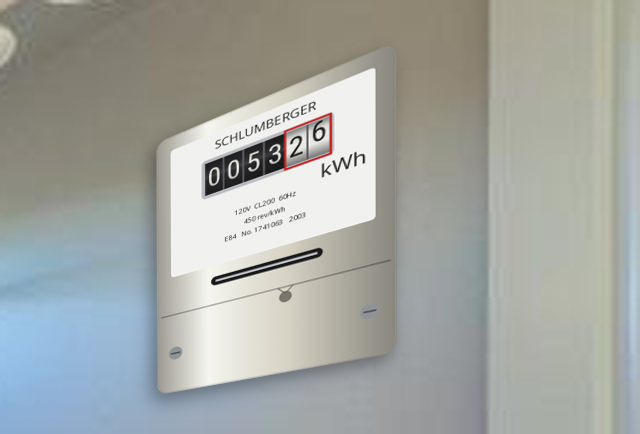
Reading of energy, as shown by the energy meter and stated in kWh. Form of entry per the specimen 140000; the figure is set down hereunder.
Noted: 53.26
